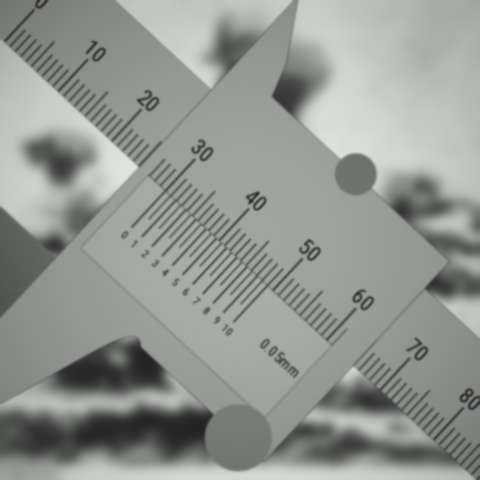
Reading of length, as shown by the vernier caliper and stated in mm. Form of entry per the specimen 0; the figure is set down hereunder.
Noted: 30.0
